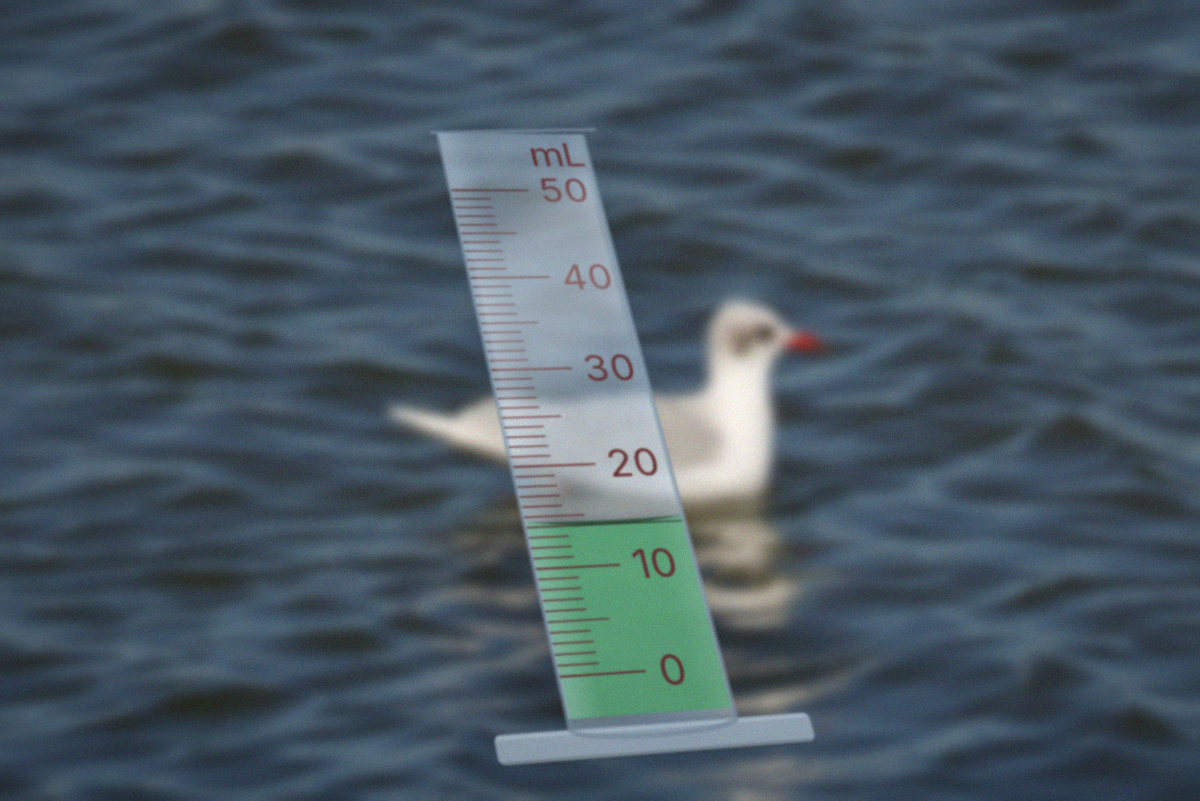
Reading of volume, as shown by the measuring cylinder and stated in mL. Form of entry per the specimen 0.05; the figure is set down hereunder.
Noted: 14
